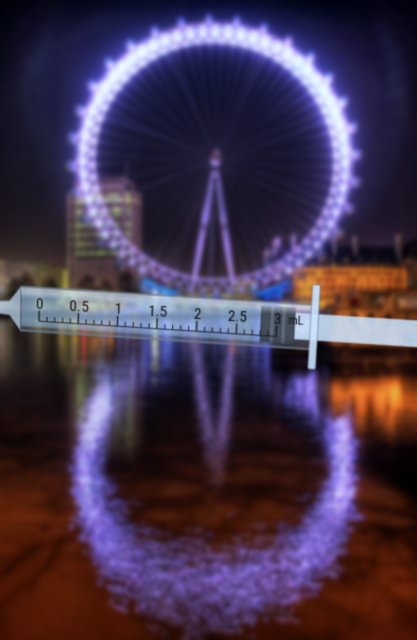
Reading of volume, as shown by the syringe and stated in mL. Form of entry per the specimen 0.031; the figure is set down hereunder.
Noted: 2.8
